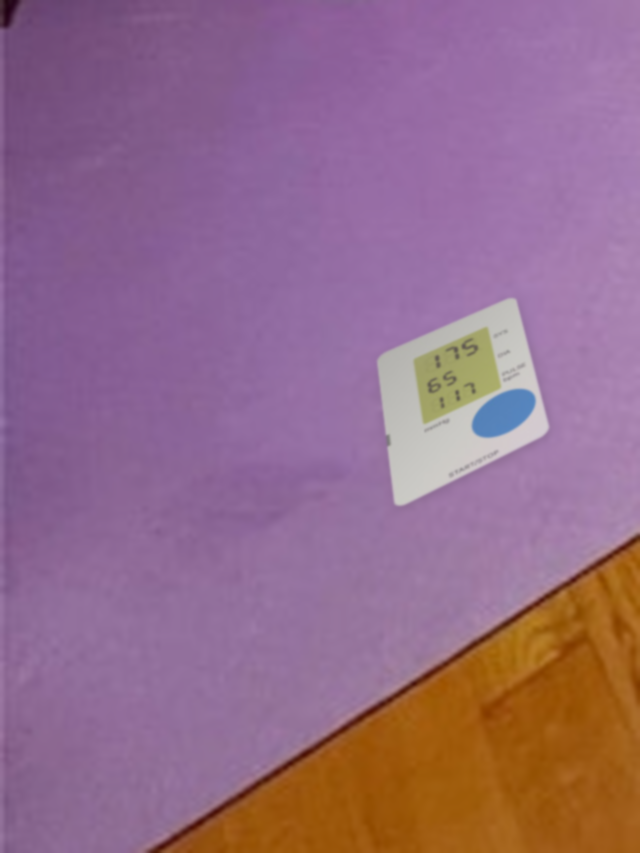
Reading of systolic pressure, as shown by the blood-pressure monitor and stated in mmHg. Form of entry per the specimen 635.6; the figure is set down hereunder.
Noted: 175
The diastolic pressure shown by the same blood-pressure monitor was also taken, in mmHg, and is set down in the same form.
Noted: 65
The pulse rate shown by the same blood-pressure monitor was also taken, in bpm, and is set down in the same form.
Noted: 117
